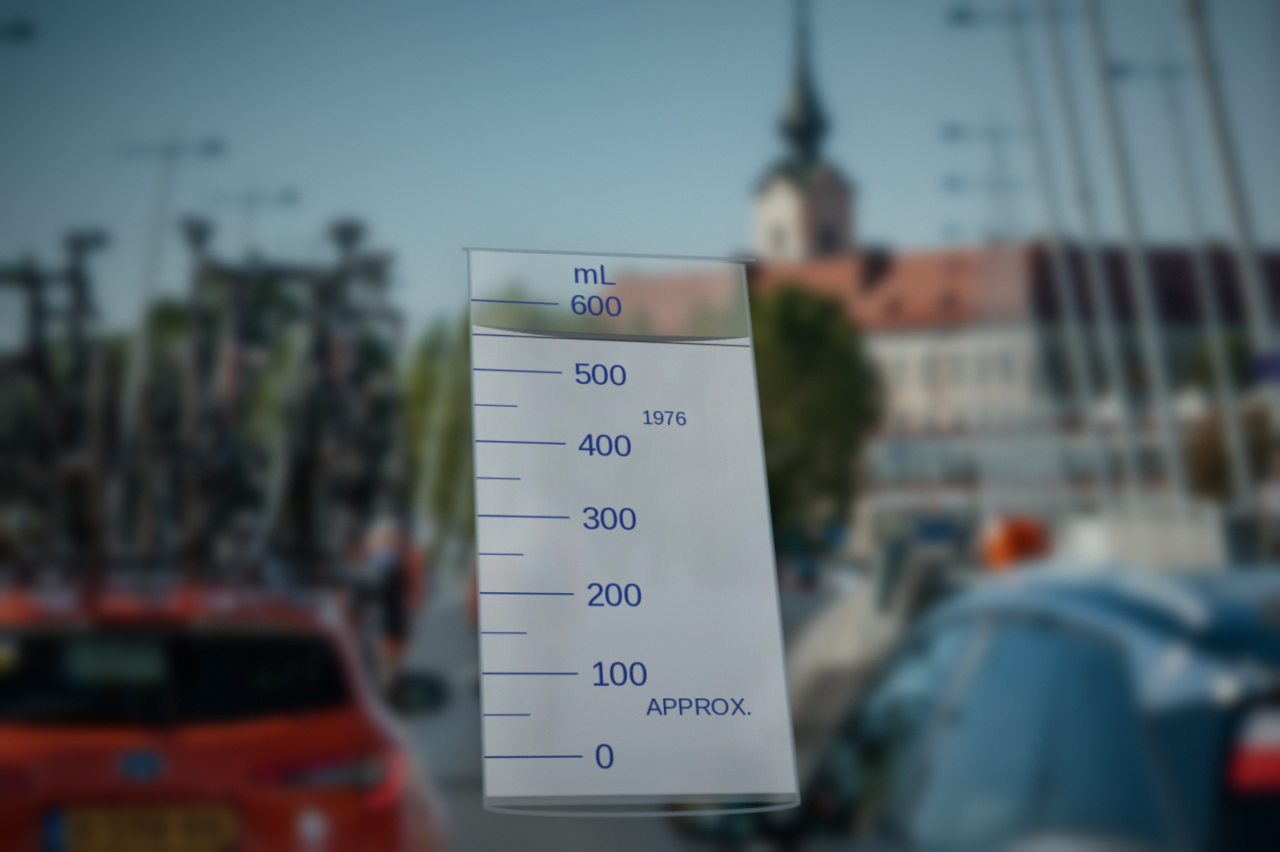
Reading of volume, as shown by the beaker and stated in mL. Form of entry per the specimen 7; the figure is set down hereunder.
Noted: 550
